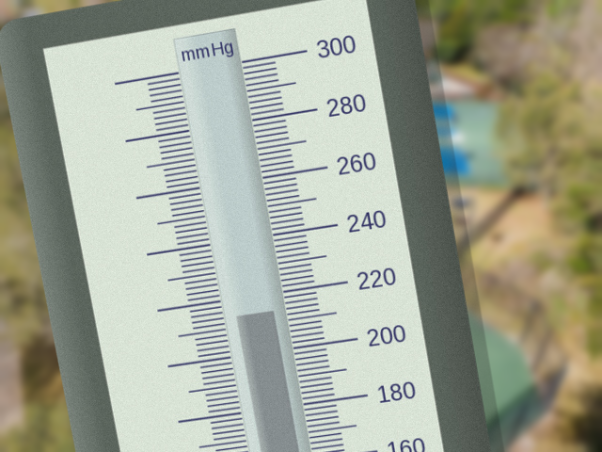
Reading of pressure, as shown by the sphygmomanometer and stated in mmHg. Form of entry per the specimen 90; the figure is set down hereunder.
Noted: 214
